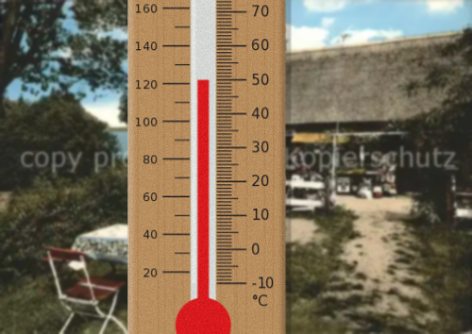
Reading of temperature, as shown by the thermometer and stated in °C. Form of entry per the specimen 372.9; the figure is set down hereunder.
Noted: 50
